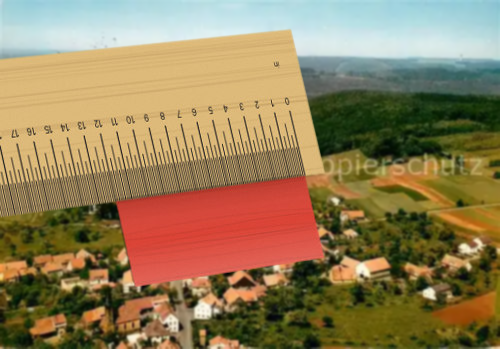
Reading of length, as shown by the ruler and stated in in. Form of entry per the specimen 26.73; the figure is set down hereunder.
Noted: 12
